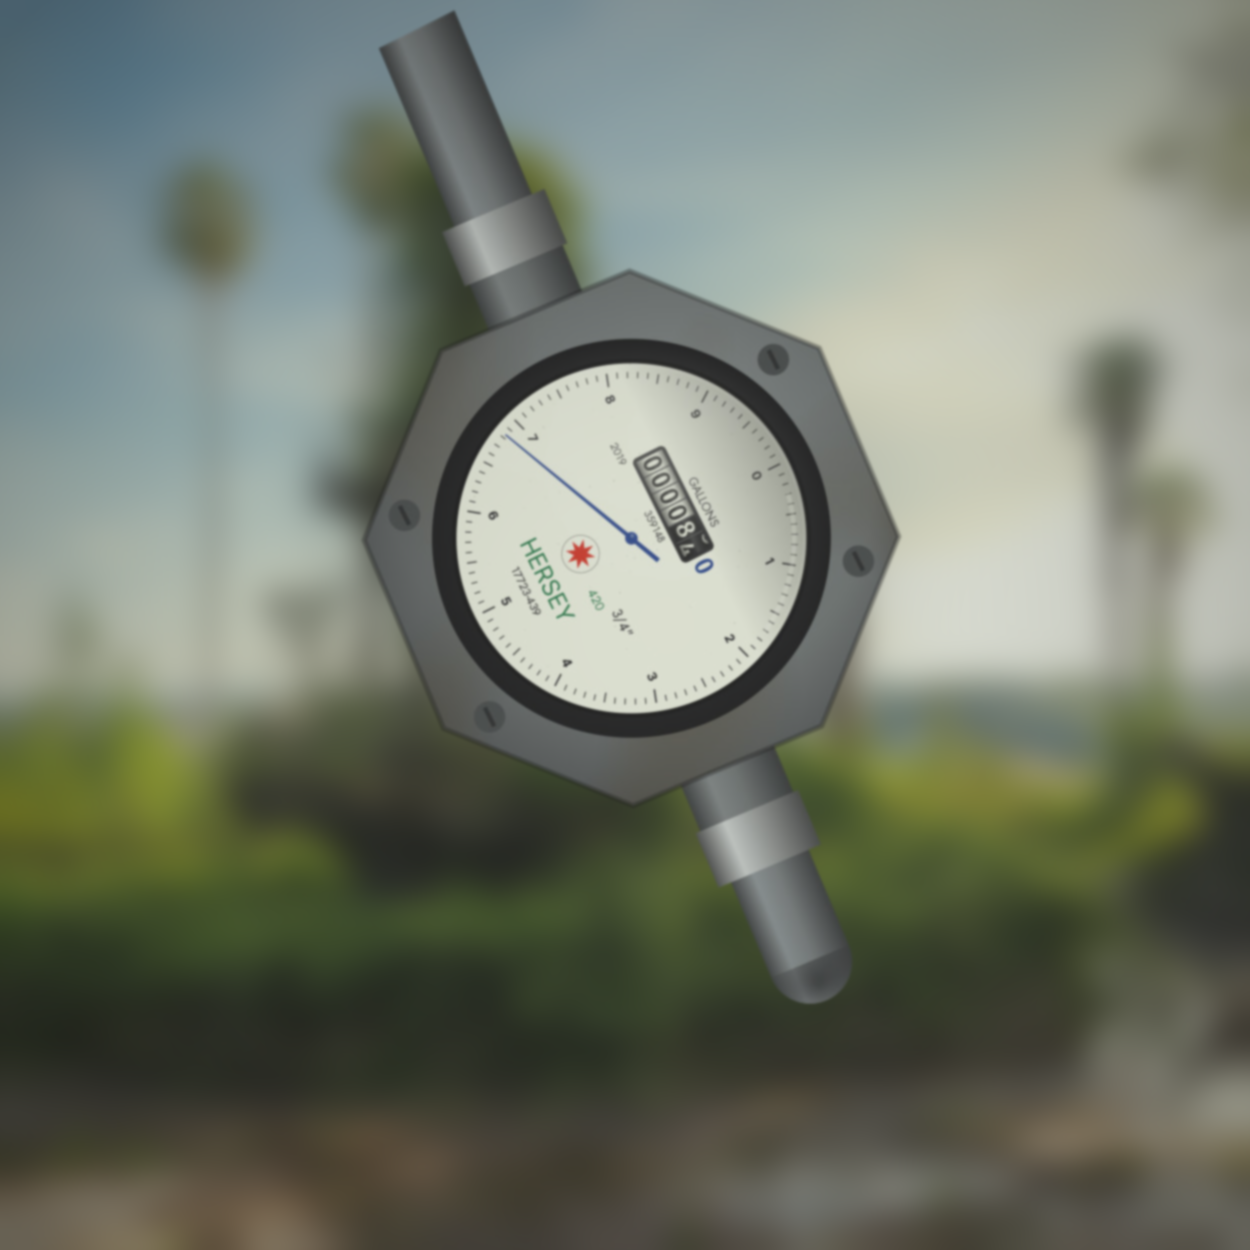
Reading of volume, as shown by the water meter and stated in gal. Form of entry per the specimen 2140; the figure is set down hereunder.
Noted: 836.8
